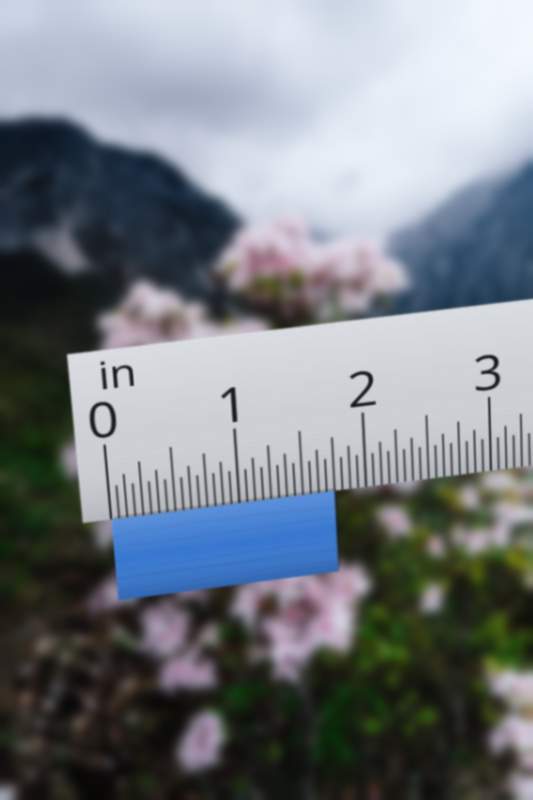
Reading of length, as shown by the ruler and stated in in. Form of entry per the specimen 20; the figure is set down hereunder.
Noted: 1.75
